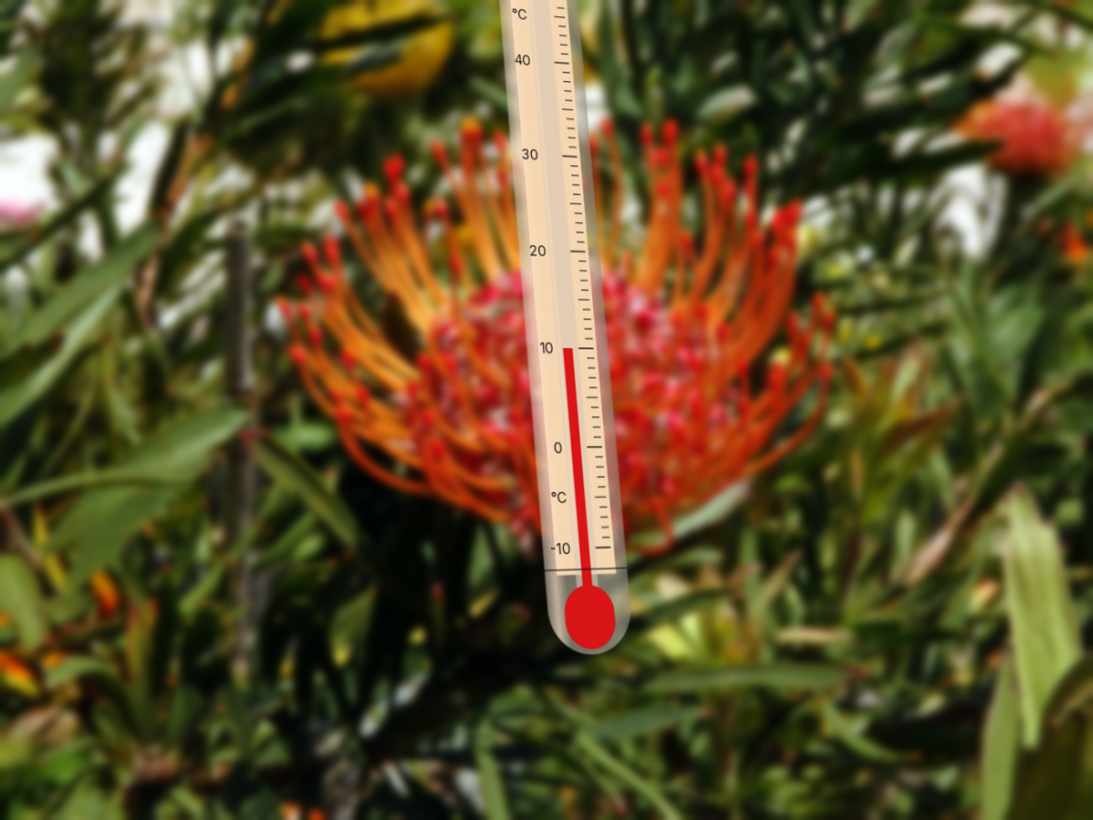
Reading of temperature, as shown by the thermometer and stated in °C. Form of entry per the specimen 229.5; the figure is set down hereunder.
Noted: 10
